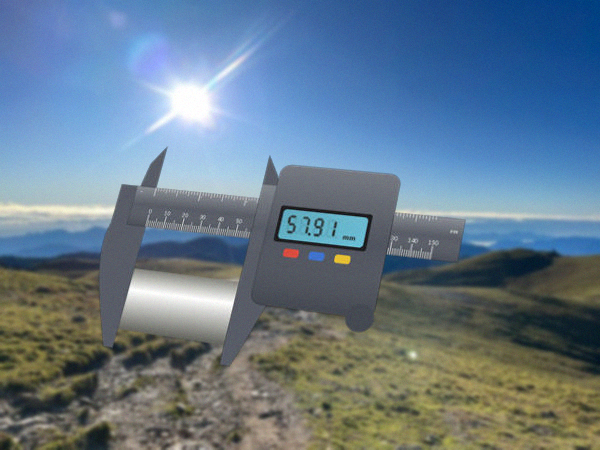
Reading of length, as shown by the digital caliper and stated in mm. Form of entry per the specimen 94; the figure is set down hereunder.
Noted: 57.91
